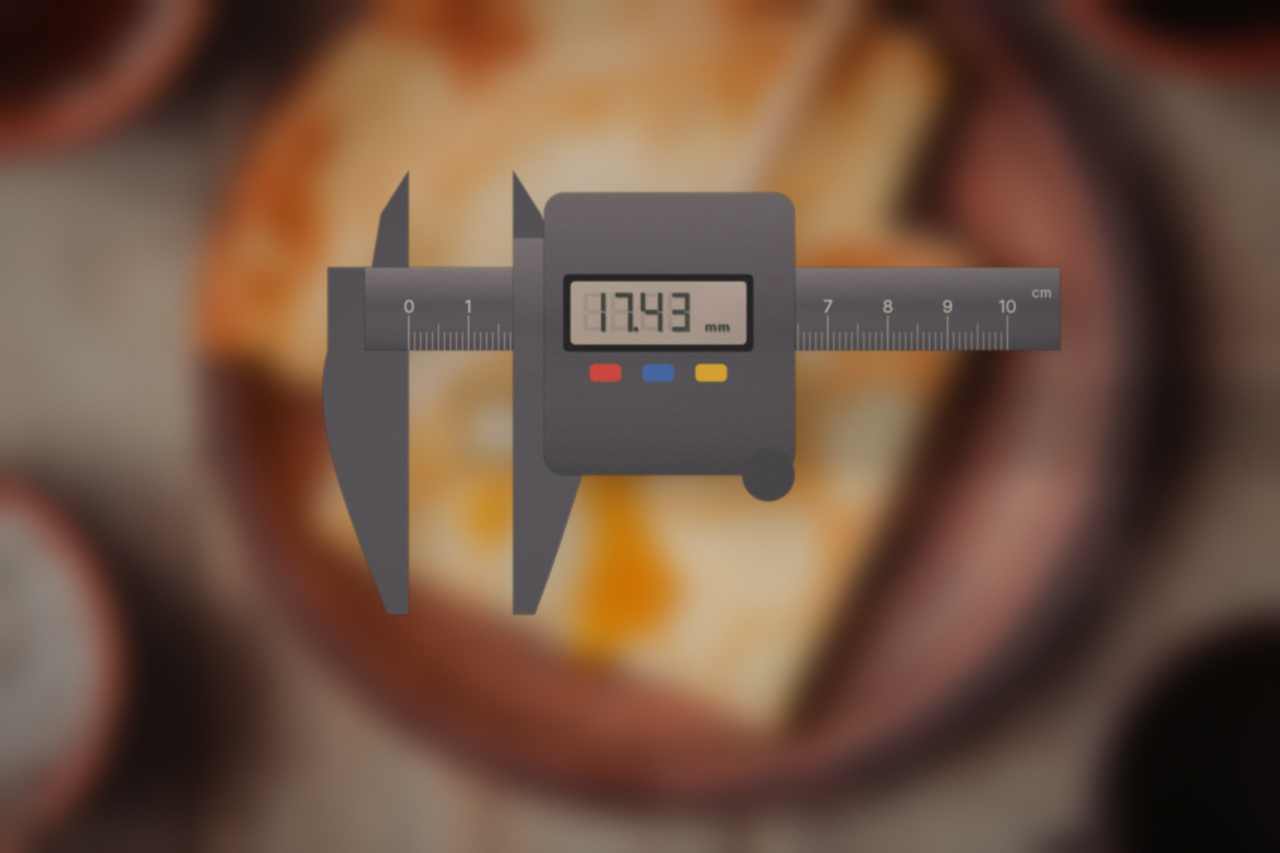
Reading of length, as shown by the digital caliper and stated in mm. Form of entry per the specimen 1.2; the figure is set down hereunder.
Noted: 17.43
